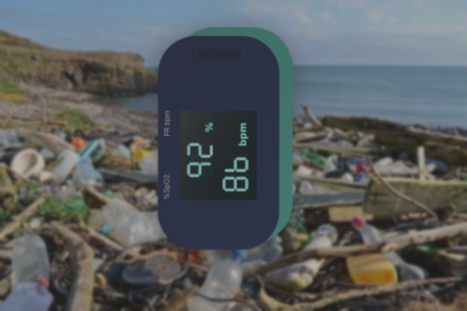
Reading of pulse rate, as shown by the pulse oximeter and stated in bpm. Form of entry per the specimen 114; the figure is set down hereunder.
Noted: 86
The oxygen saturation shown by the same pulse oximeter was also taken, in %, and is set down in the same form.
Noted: 92
